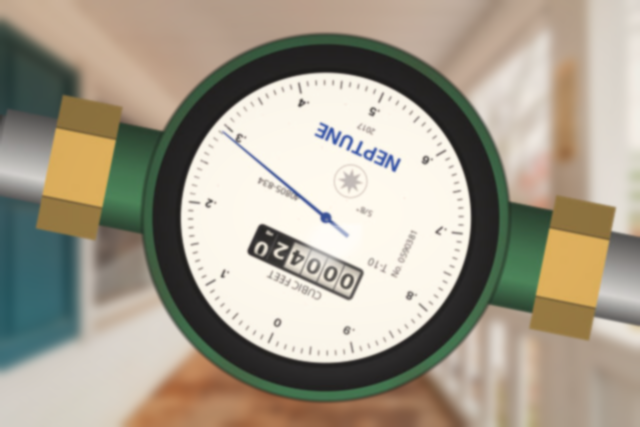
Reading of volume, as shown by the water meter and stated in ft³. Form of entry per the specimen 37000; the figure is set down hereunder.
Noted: 420.29
